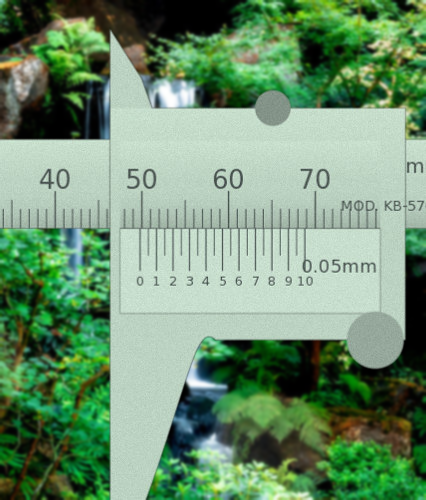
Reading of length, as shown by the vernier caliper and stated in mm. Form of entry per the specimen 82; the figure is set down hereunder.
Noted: 49.8
